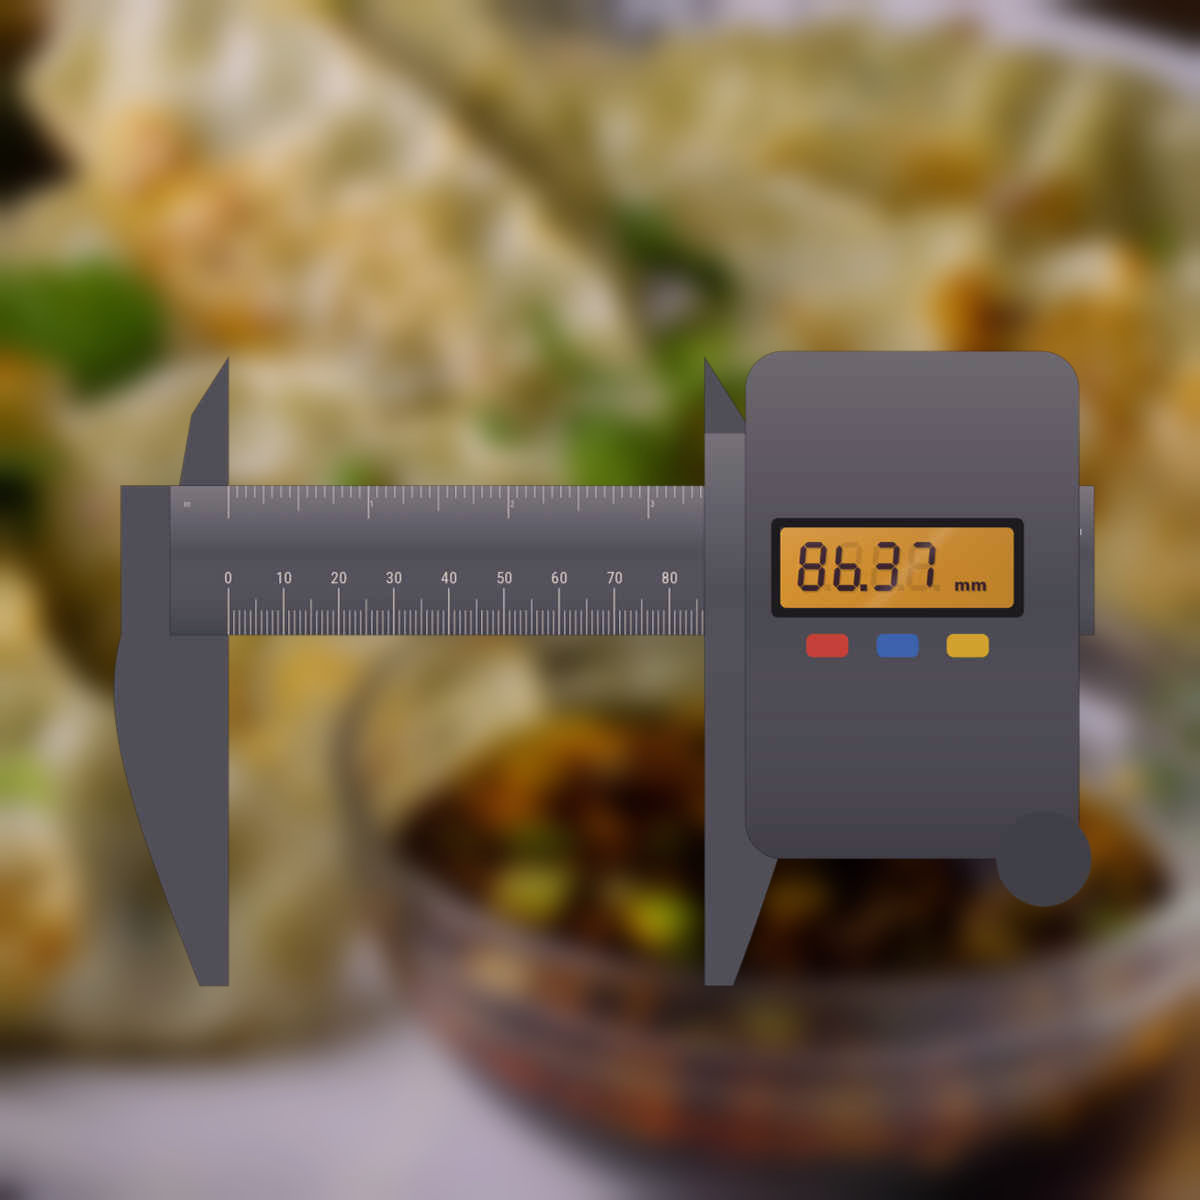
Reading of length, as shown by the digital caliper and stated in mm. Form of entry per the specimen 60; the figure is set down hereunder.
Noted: 86.37
